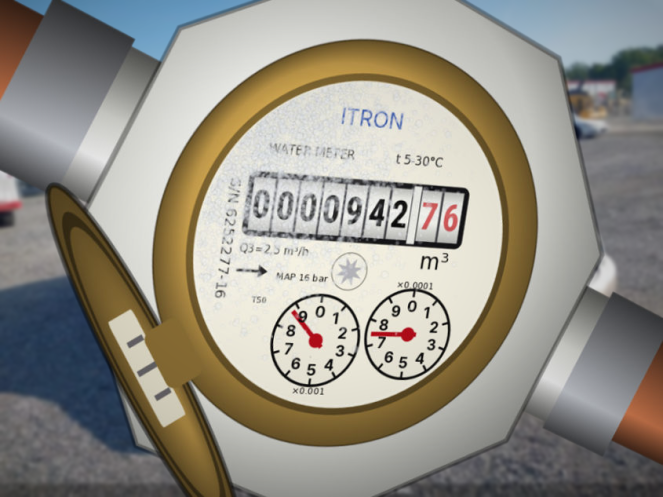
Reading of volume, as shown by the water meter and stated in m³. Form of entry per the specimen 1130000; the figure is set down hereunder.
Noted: 942.7687
